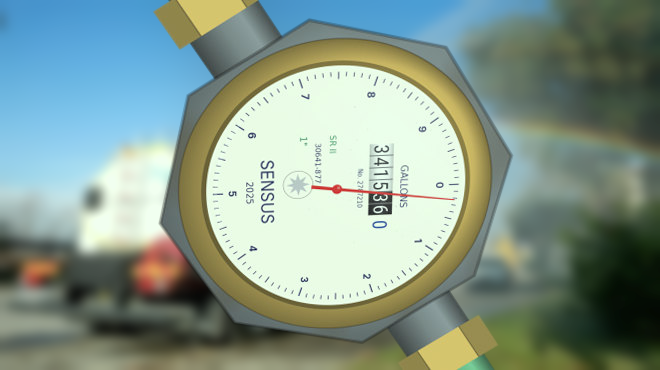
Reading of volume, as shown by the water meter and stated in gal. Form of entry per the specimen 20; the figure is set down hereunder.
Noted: 3415360.2
